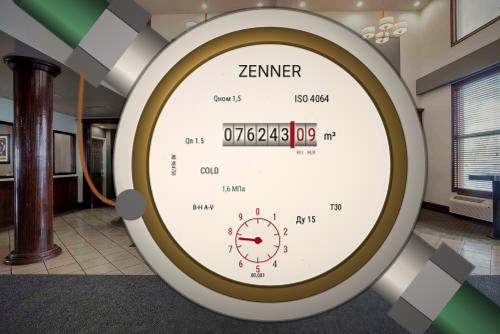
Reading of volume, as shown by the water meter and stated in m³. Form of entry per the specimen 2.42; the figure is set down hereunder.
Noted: 76243.097
